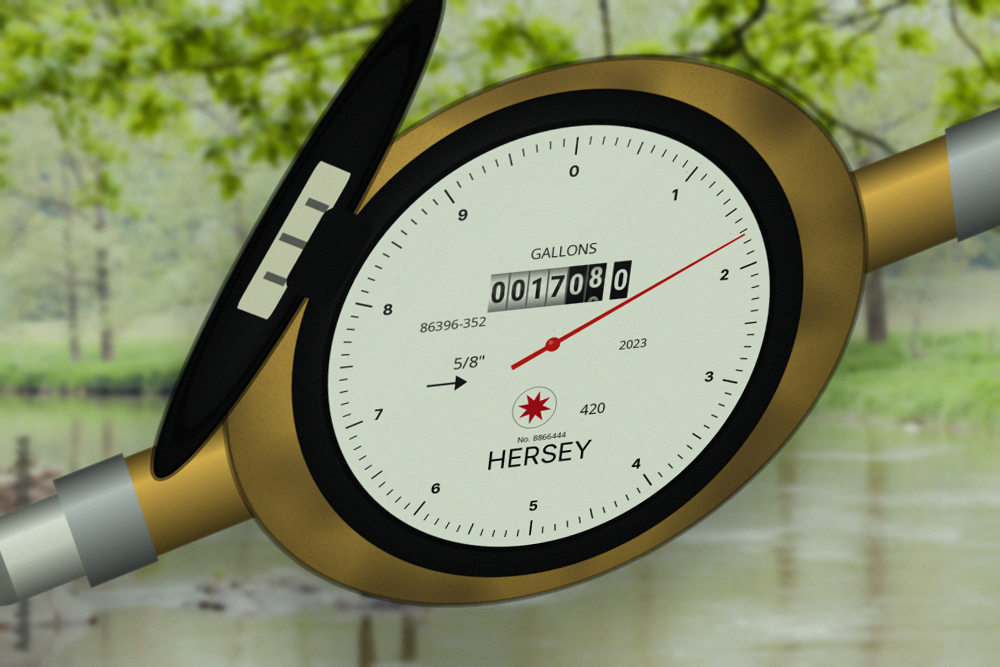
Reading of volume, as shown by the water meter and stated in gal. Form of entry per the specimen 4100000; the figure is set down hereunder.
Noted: 17081.7
